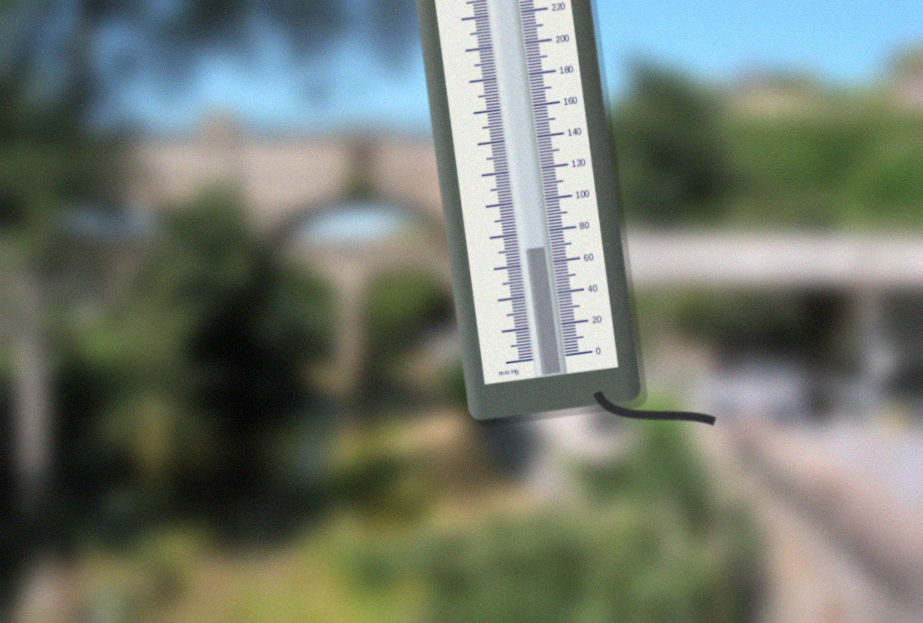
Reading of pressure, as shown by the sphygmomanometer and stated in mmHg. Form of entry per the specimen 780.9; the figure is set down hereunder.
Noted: 70
